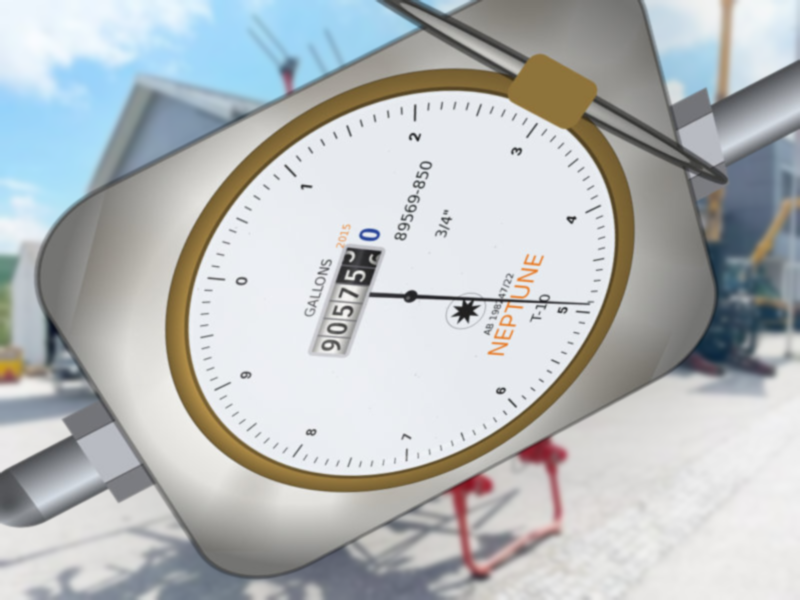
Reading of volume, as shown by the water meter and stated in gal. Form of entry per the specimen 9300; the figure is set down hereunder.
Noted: 9057554.9
